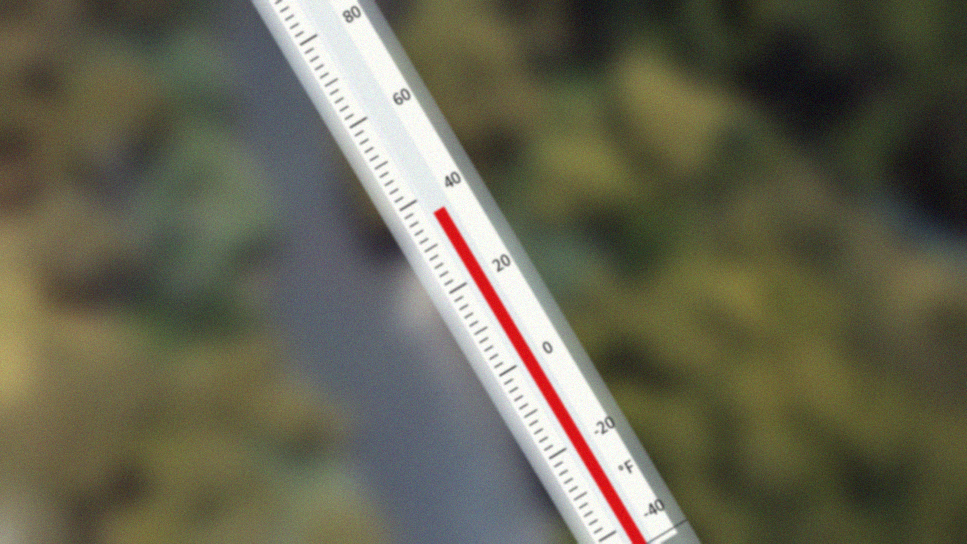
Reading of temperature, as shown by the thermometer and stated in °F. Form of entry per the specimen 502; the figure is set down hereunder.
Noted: 36
